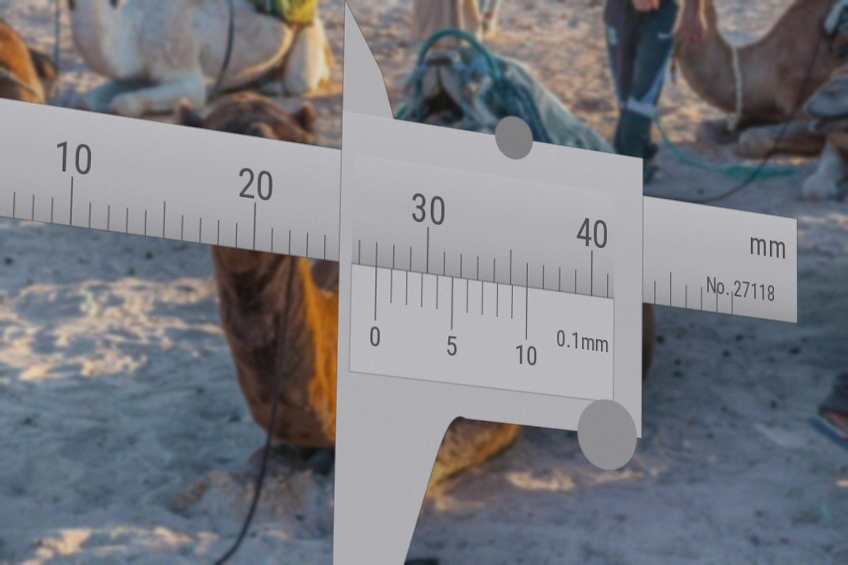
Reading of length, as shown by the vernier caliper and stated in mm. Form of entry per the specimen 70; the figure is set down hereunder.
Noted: 27.0
